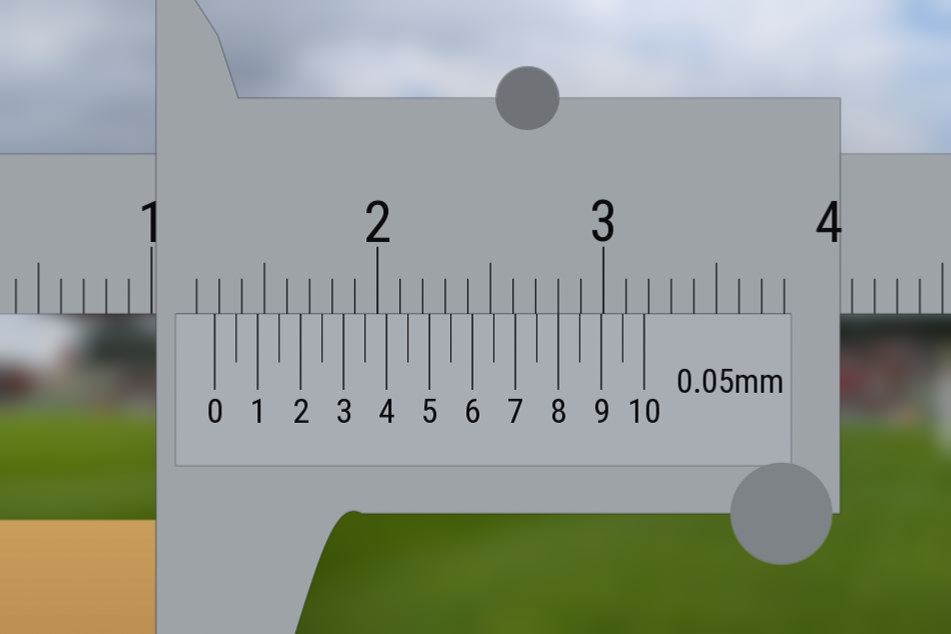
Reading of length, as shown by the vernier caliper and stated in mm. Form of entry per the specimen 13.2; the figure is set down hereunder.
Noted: 12.8
